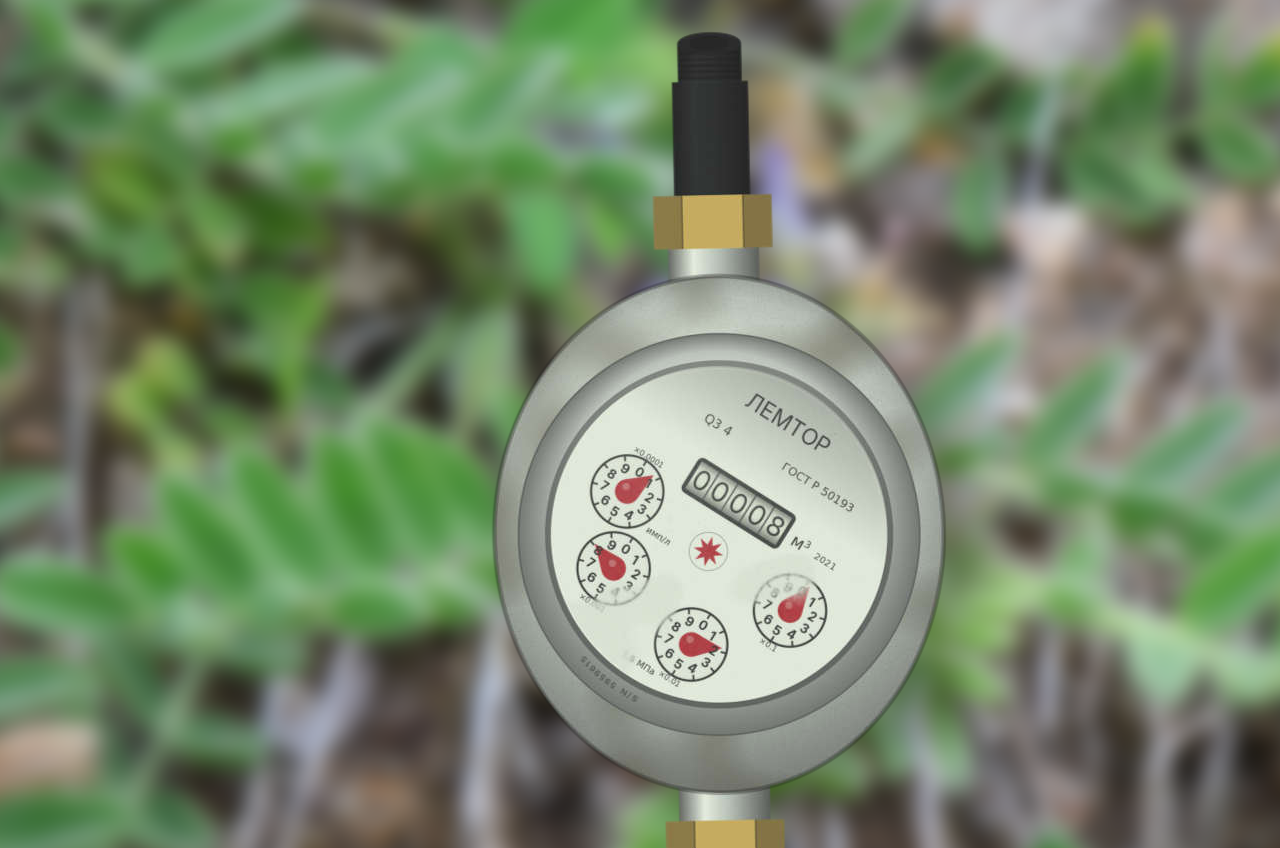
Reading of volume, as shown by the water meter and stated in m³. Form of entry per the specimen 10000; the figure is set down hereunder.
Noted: 8.0180
